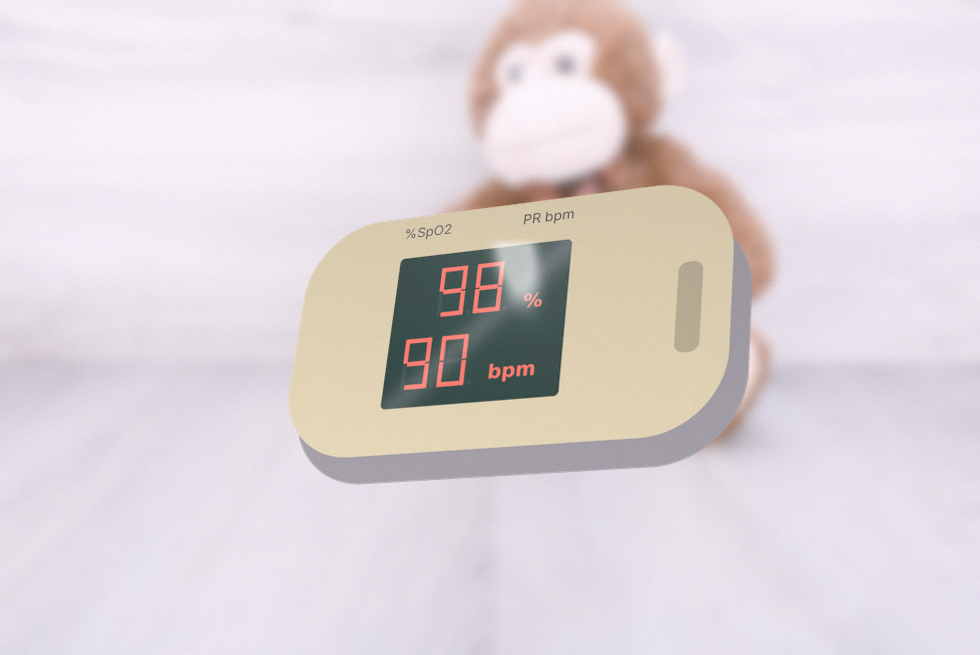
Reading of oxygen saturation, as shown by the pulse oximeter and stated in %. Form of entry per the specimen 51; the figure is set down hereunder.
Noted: 98
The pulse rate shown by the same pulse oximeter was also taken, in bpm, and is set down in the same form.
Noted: 90
